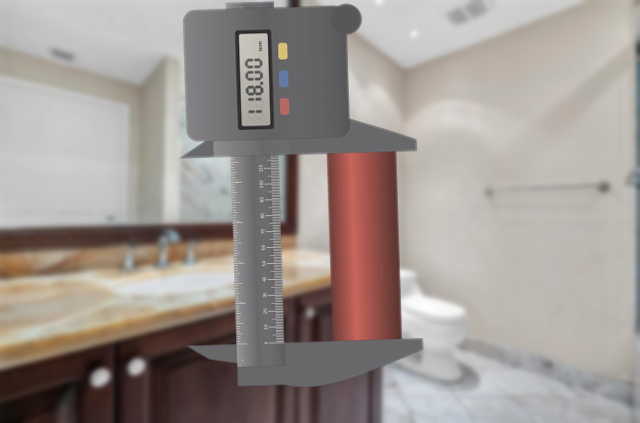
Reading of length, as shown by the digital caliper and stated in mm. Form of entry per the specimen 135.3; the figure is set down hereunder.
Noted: 118.00
